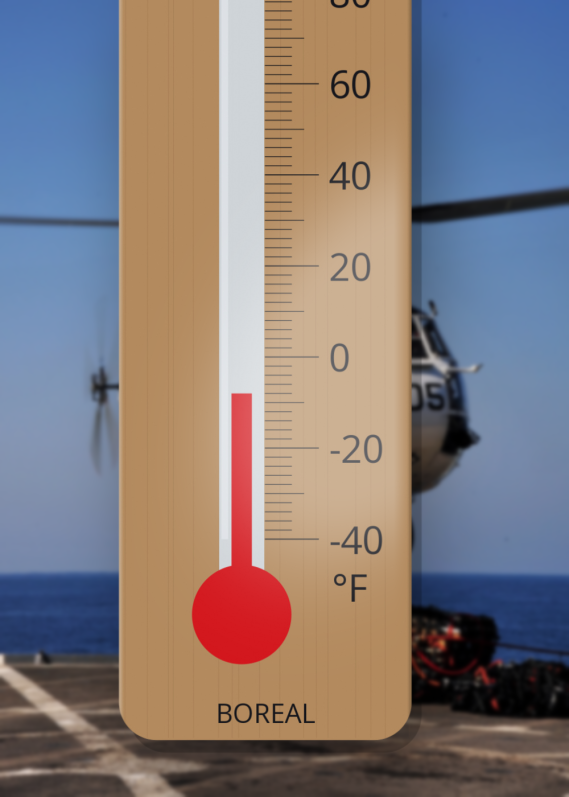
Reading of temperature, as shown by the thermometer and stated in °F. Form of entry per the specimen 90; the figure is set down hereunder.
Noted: -8
